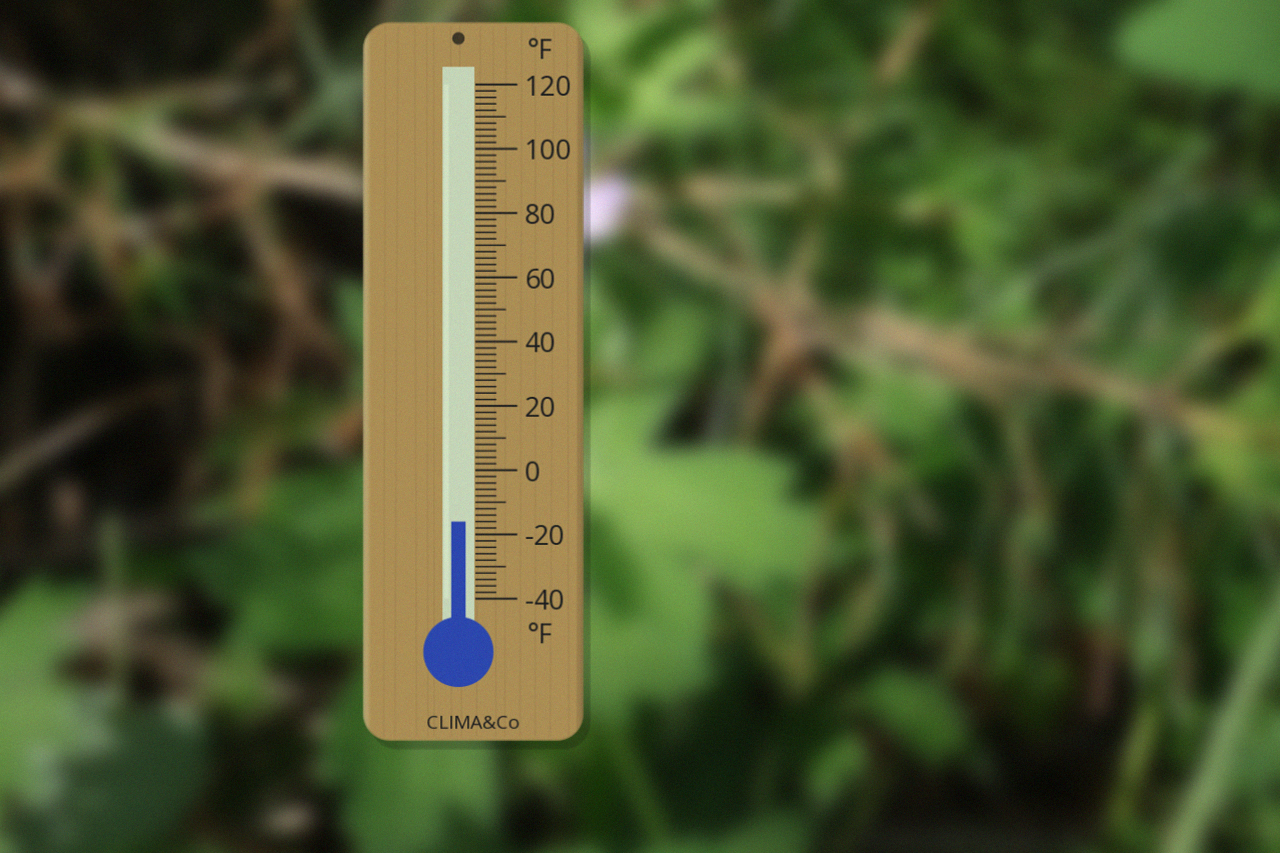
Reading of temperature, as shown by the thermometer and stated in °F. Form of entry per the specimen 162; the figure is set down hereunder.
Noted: -16
